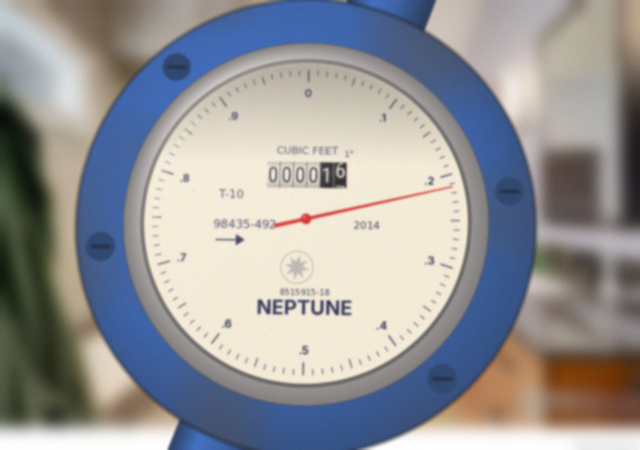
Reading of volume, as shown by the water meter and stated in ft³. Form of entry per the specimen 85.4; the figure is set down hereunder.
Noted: 16.21
